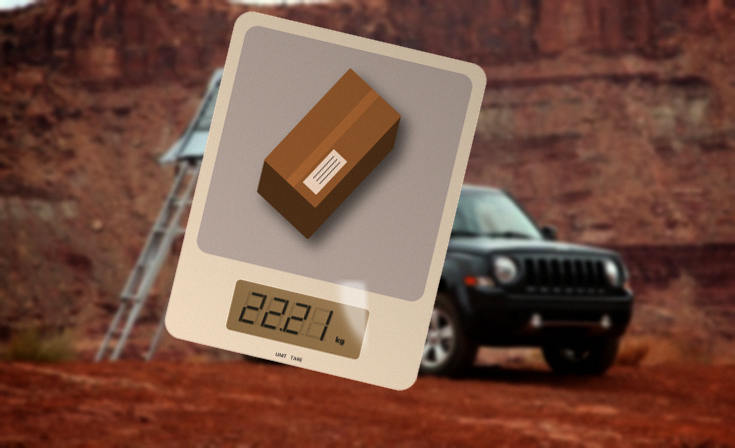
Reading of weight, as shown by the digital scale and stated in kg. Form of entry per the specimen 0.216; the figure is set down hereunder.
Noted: 22.21
